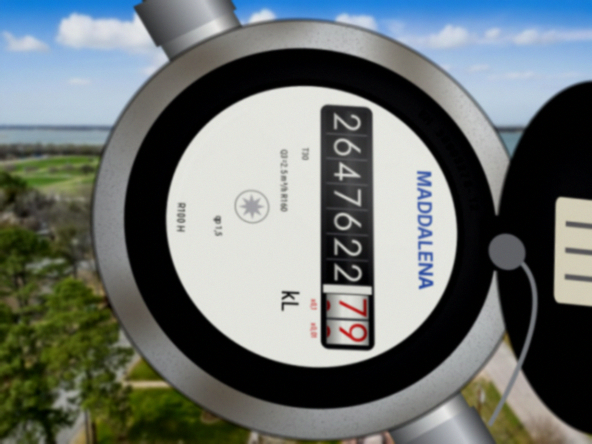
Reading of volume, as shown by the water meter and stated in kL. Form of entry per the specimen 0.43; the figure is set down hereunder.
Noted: 2647622.79
